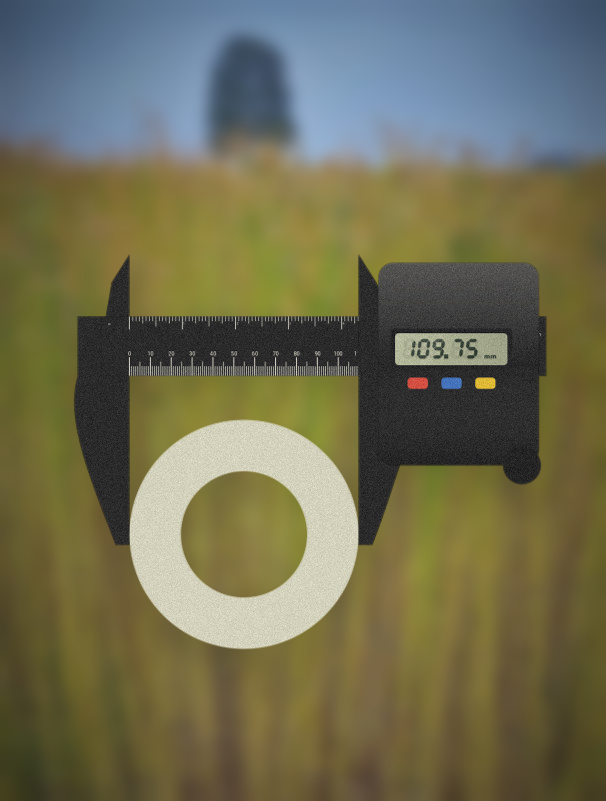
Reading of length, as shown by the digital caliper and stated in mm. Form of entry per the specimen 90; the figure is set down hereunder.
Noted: 109.75
